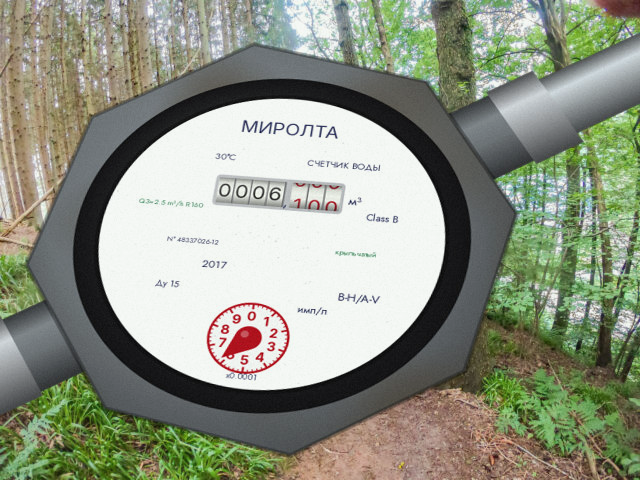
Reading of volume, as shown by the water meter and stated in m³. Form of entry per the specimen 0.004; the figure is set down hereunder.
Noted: 6.0996
